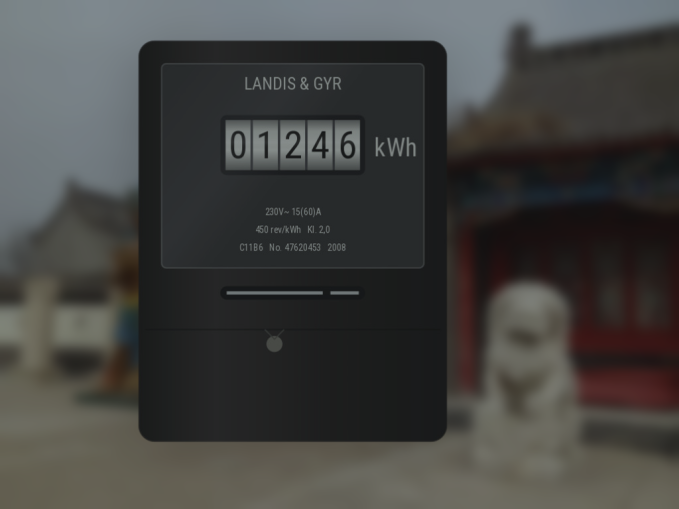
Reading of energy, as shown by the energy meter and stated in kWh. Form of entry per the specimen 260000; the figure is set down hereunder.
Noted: 1246
